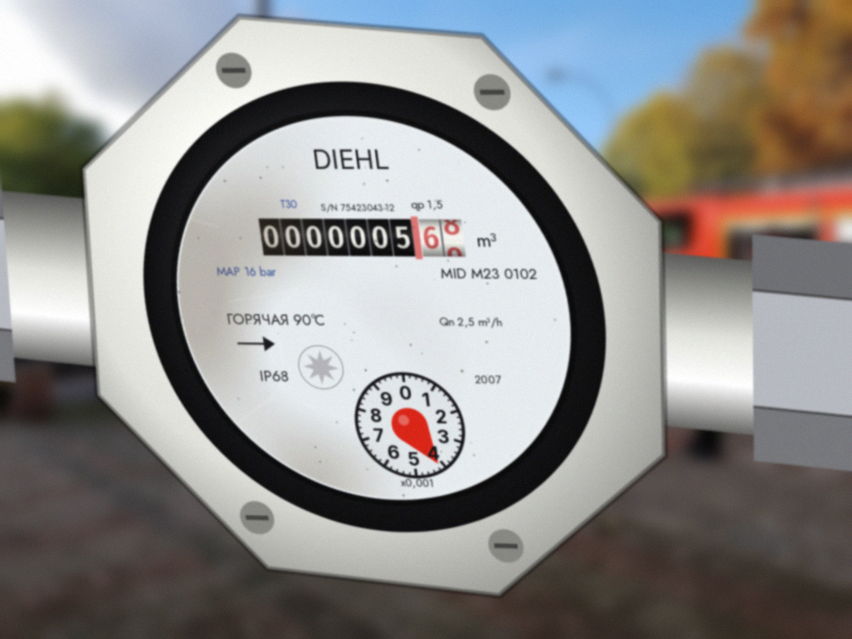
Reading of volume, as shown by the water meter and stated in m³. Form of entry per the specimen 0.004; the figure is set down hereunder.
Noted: 5.684
